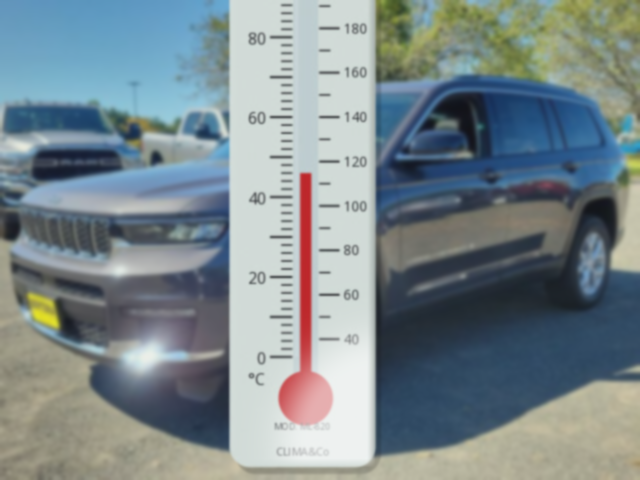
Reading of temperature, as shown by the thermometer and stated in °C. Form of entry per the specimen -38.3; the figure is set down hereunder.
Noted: 46
